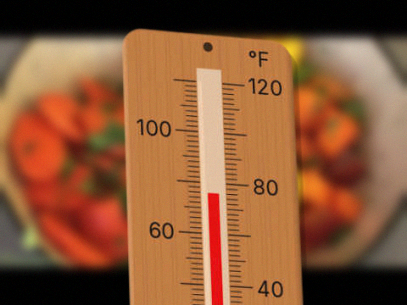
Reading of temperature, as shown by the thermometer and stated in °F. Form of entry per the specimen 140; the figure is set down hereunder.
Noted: 76
